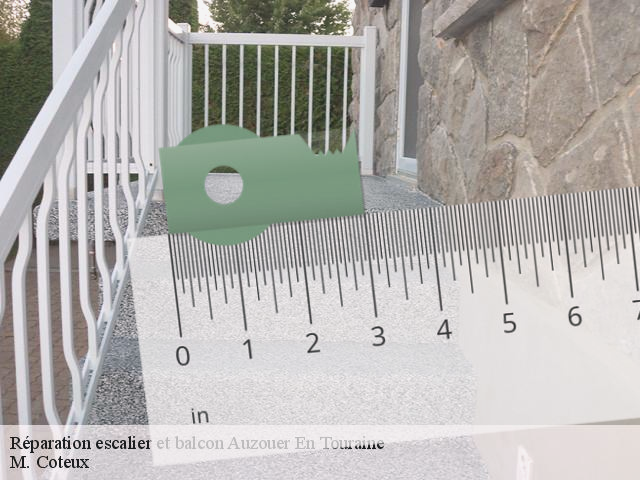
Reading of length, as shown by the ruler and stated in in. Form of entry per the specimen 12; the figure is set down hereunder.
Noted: 3
